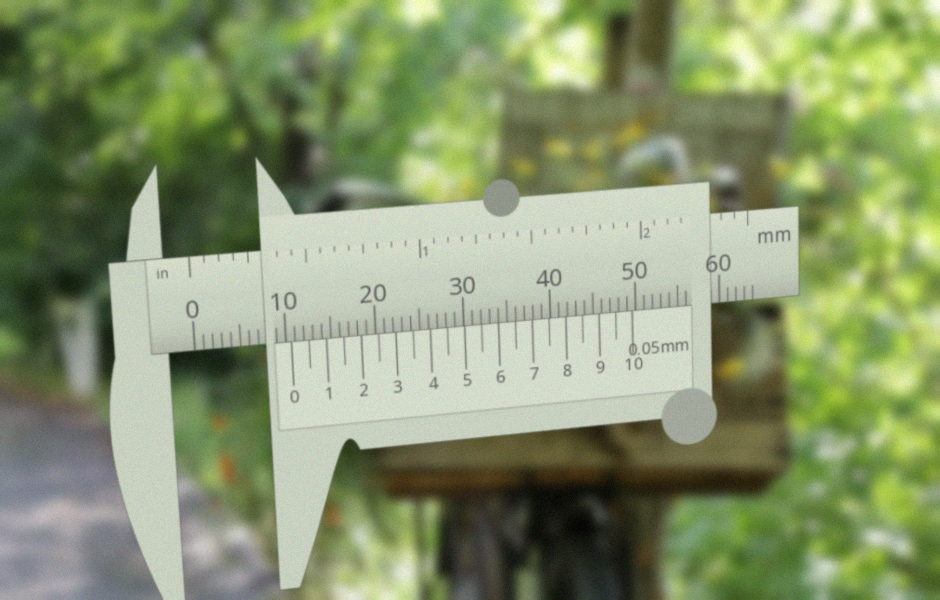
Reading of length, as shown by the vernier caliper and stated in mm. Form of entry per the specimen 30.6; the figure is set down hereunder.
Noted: 10.6
